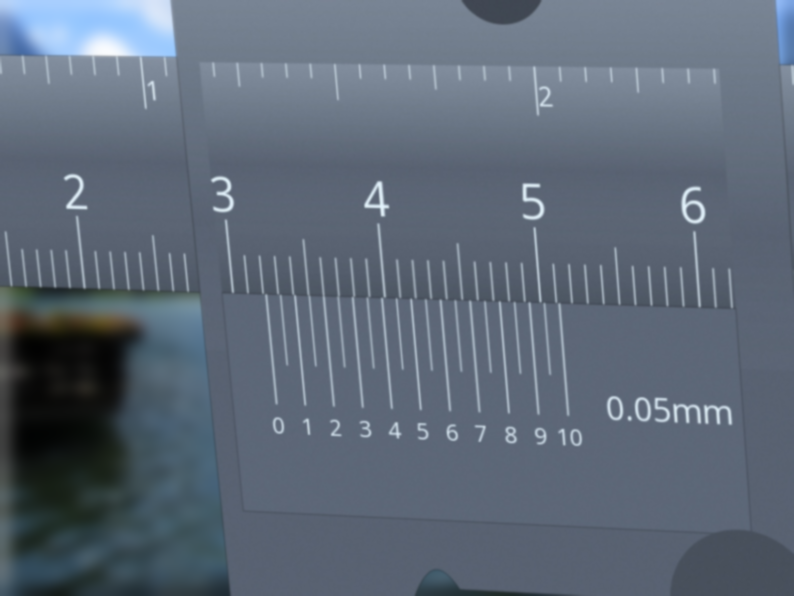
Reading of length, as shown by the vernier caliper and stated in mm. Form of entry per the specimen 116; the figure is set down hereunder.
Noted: 32.2
